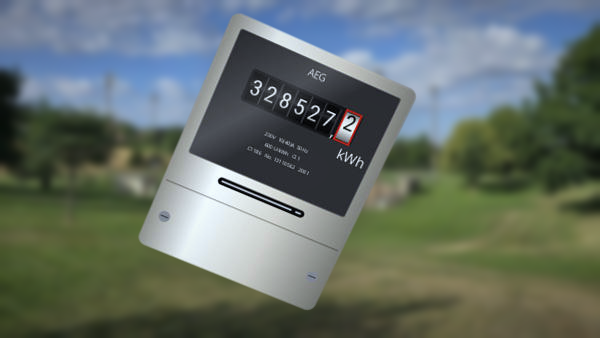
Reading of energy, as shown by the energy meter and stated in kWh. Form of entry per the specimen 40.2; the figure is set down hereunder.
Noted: 328527.2
